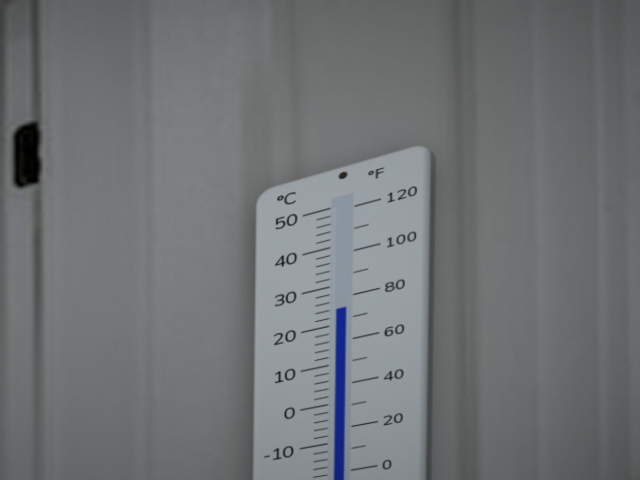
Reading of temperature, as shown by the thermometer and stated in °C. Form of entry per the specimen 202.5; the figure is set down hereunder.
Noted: 24
